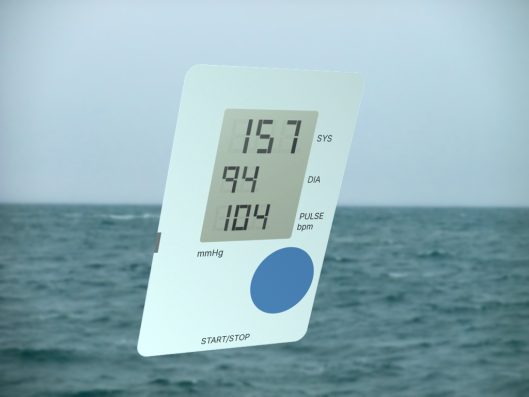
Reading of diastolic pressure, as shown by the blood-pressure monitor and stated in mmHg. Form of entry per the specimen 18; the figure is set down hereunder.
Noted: 94
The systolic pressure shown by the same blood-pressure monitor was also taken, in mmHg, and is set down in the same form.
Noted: 157
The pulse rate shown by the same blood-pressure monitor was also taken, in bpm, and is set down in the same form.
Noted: 104
